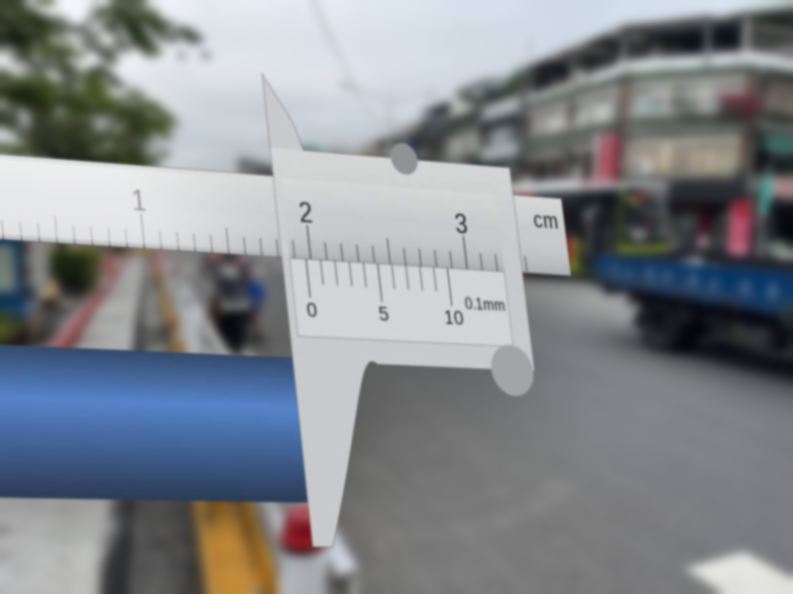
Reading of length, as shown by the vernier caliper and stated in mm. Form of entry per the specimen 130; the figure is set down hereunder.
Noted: 19.7
